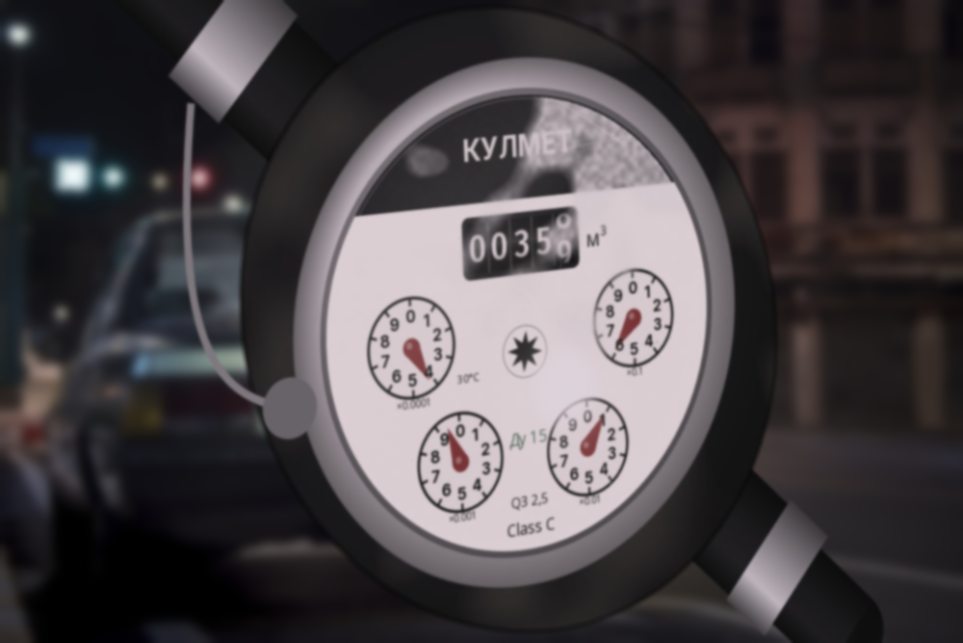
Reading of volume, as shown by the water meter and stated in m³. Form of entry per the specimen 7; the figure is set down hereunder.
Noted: 358.6094
